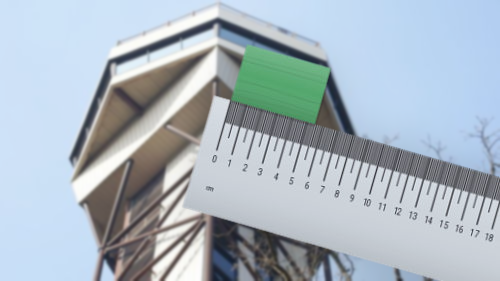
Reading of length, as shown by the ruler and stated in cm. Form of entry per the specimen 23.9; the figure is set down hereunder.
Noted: 5.5
